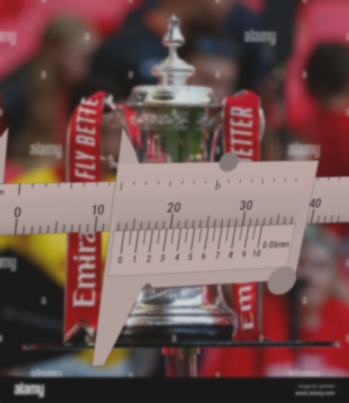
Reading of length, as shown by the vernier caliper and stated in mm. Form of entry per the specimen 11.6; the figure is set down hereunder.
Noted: 13.8
